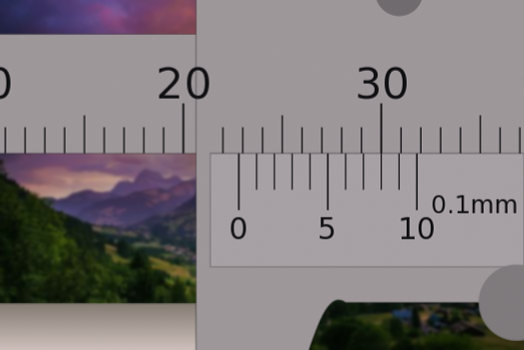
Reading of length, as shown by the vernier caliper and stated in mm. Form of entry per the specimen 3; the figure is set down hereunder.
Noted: 22.8
